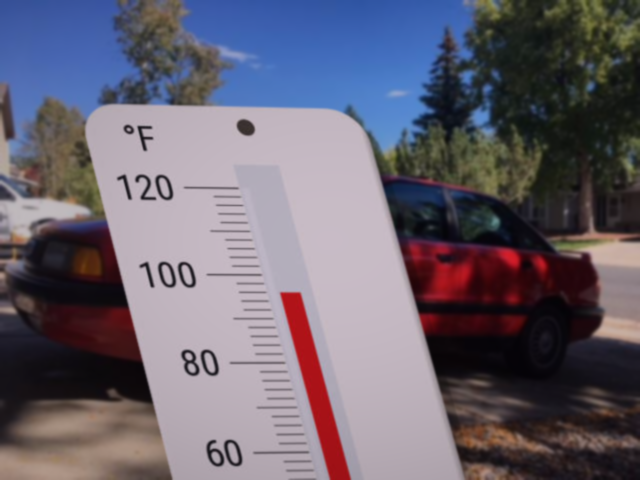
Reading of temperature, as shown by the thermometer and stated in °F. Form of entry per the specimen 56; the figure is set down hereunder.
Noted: 96
